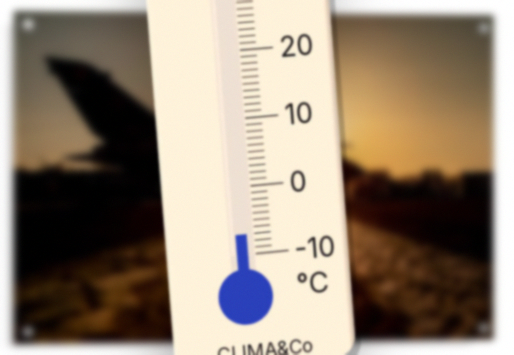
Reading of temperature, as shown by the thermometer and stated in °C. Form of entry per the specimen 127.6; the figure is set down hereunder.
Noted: -7
